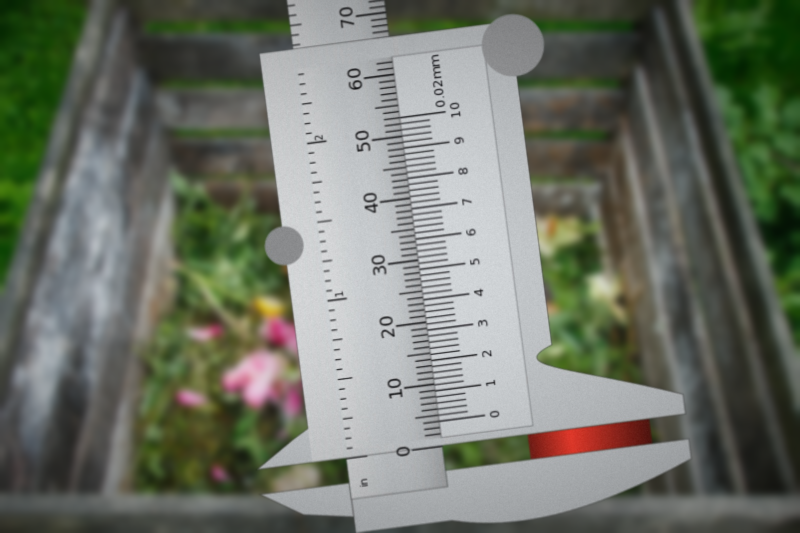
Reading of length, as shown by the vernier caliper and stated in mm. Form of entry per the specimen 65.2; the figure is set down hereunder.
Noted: 4.0
